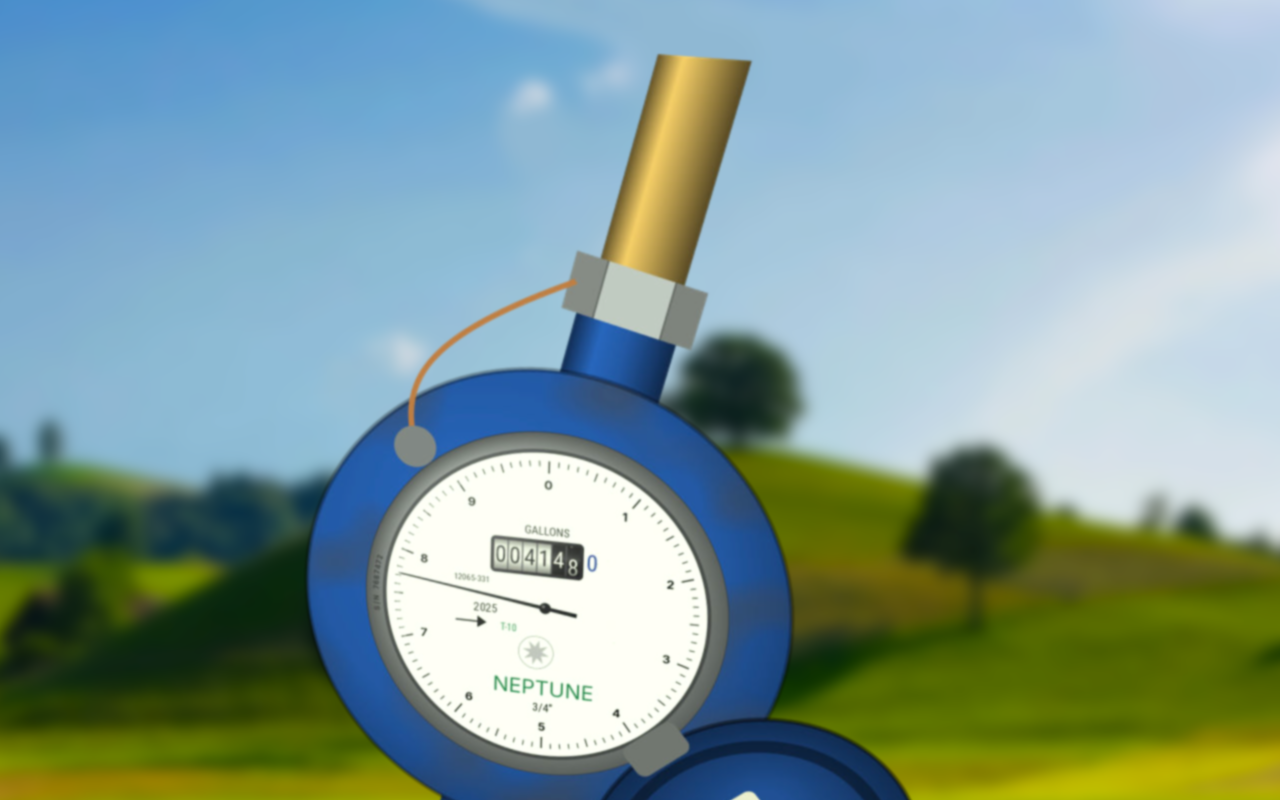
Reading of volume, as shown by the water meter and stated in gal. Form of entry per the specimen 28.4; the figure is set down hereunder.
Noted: 41477.7
